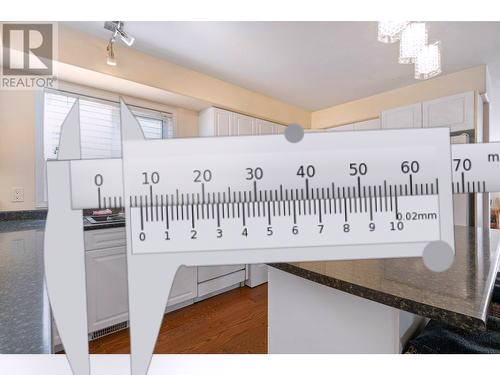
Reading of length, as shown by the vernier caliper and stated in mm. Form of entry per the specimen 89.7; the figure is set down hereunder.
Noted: 8.0
